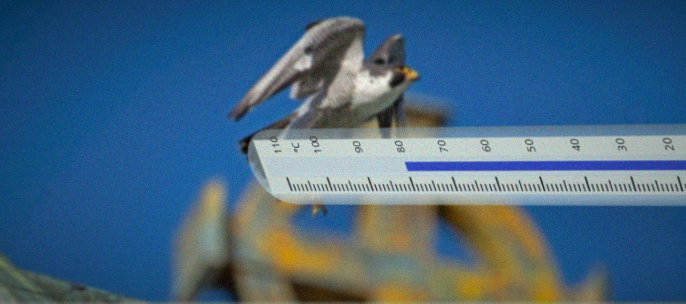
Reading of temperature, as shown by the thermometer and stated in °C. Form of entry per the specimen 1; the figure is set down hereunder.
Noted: 80
